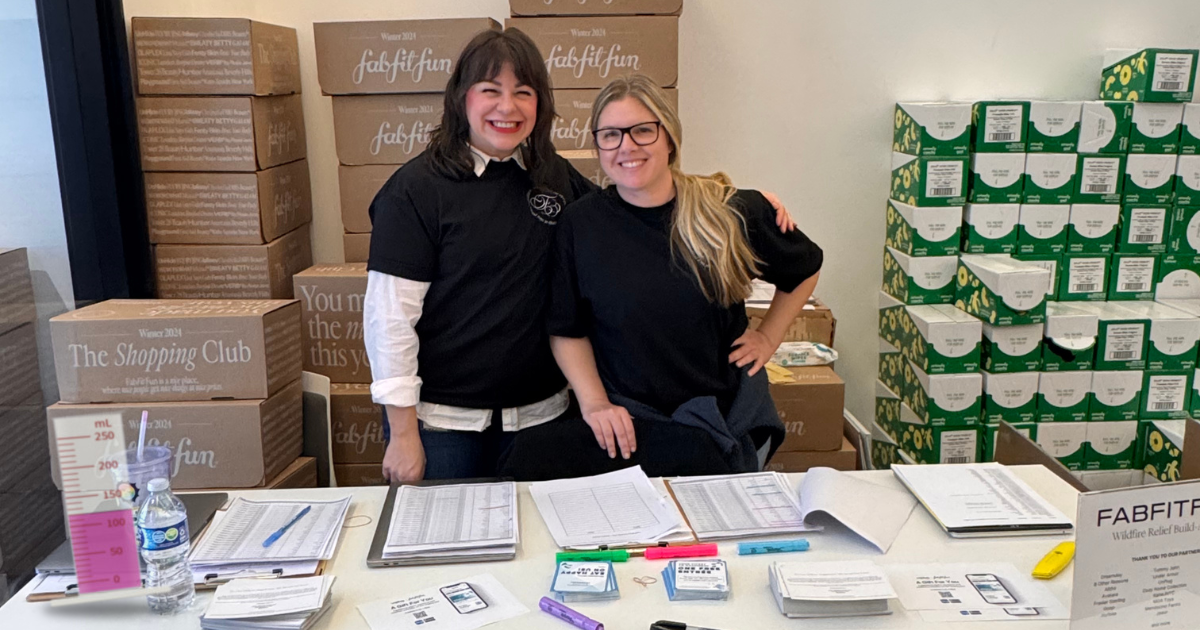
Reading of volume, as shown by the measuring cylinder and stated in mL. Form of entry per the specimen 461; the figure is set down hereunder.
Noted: 120
